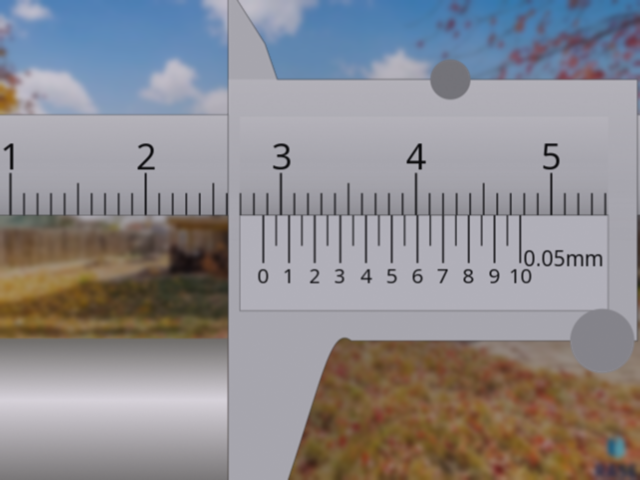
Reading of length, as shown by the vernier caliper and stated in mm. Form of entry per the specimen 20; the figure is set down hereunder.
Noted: 28.7
